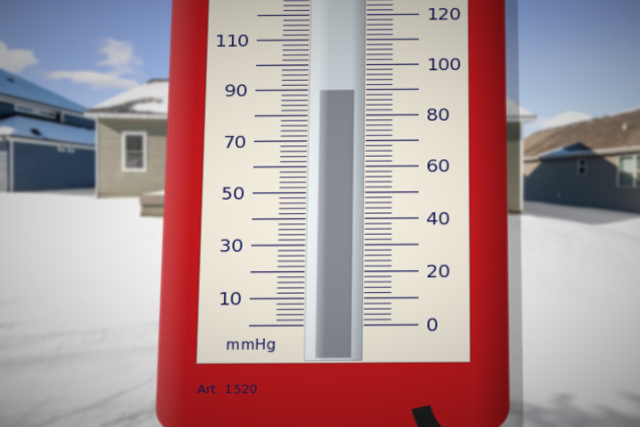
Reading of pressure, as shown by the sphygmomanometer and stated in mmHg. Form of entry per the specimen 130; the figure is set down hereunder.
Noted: 90
